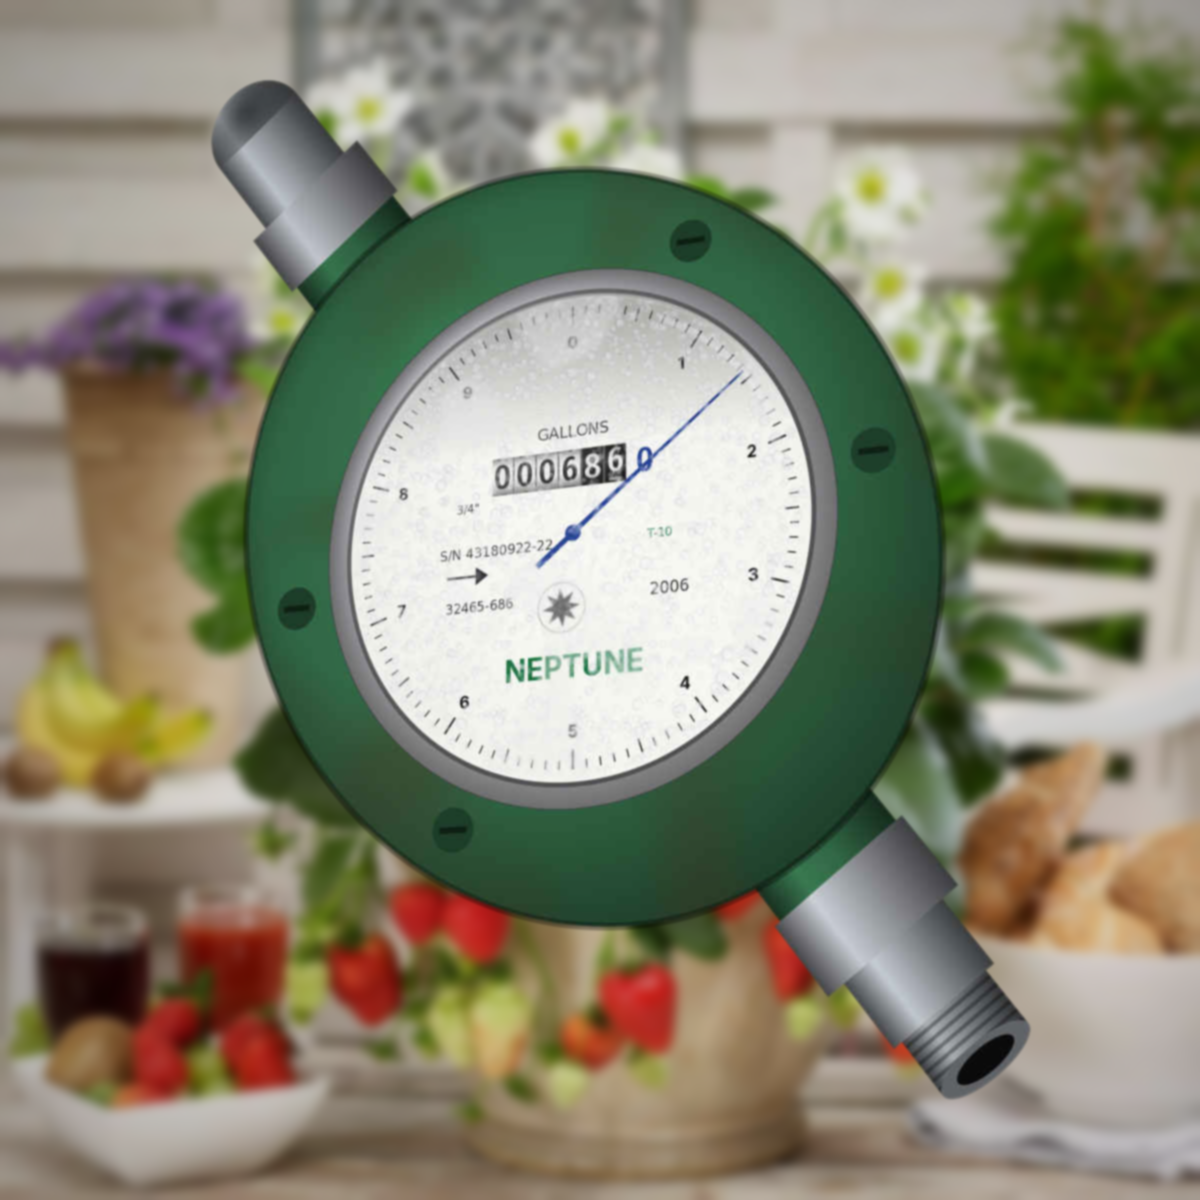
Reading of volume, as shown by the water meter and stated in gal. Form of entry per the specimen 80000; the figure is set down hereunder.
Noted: 6861.4
